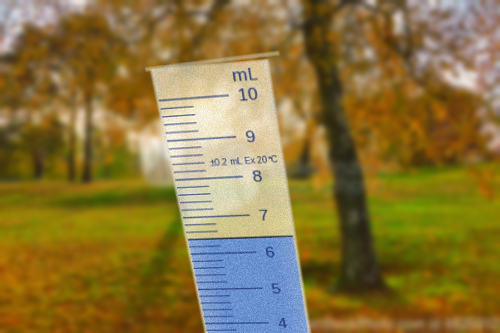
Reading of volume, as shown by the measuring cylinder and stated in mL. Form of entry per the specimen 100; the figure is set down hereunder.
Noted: 6.4
